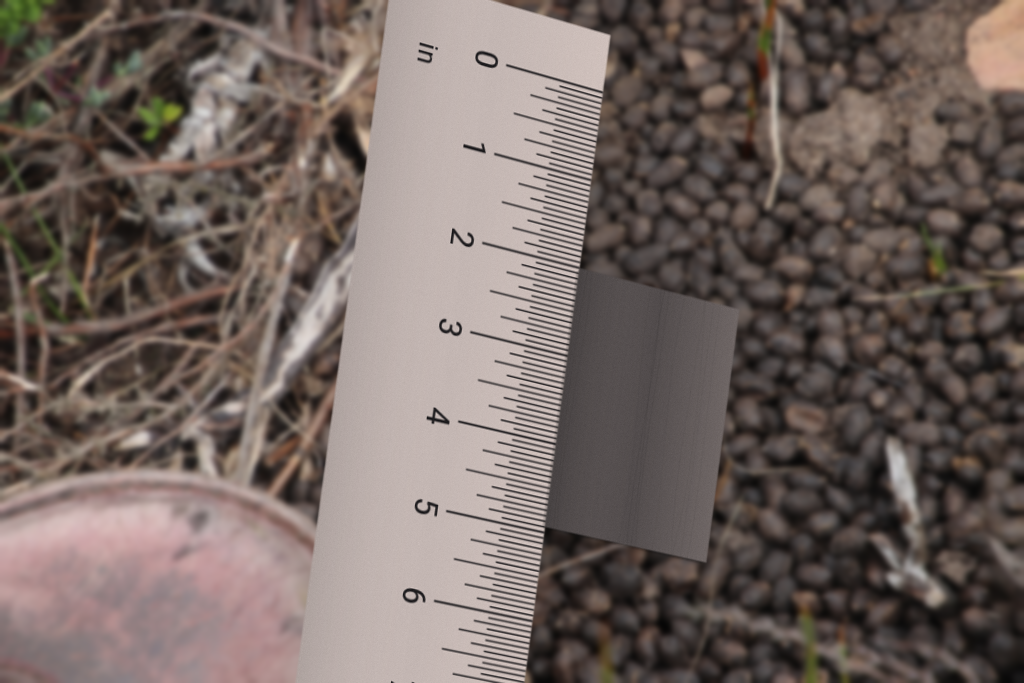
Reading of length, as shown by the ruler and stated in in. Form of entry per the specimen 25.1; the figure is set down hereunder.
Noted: 2.9375
